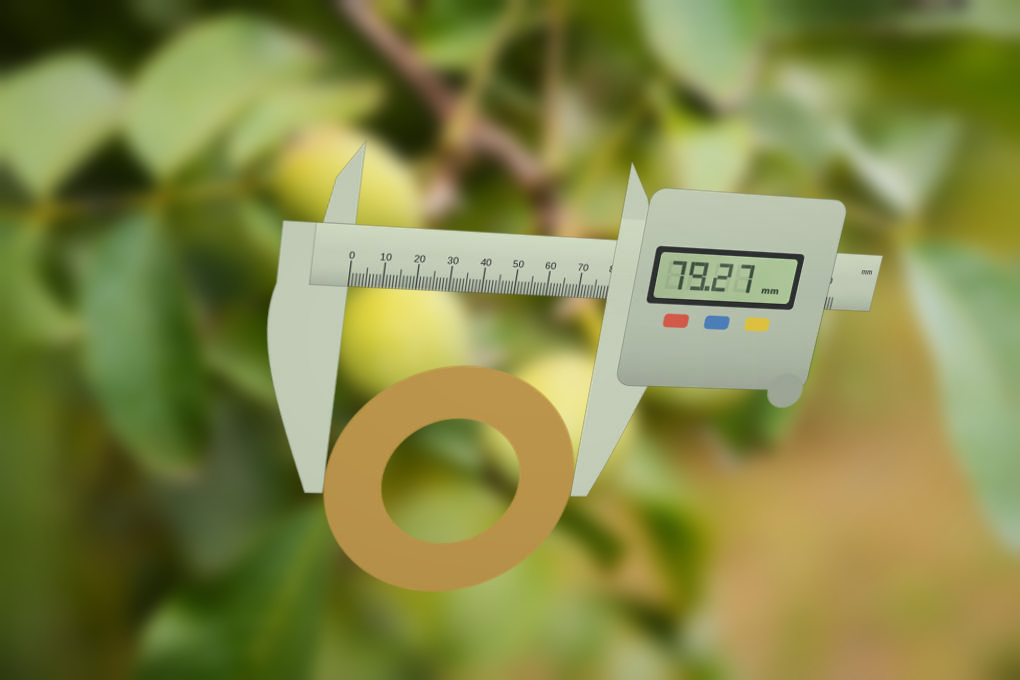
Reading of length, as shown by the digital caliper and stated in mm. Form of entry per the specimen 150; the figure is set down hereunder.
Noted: 79.27
